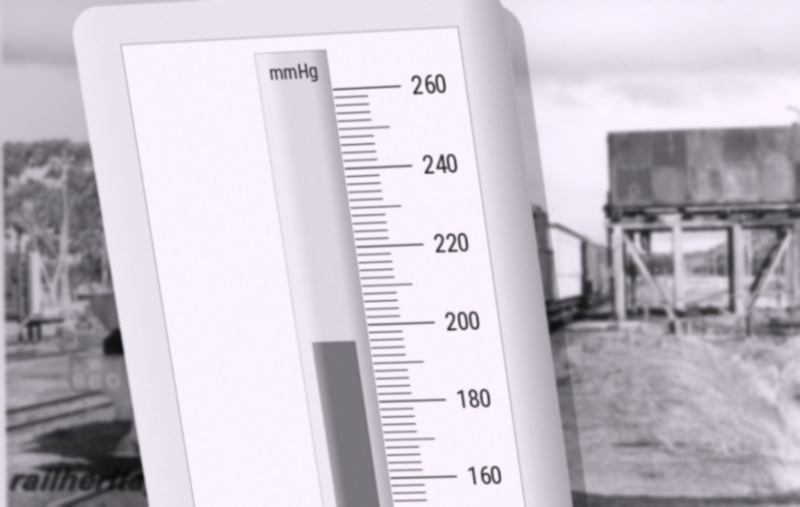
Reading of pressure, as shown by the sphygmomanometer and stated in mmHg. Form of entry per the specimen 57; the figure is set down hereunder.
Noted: 196
